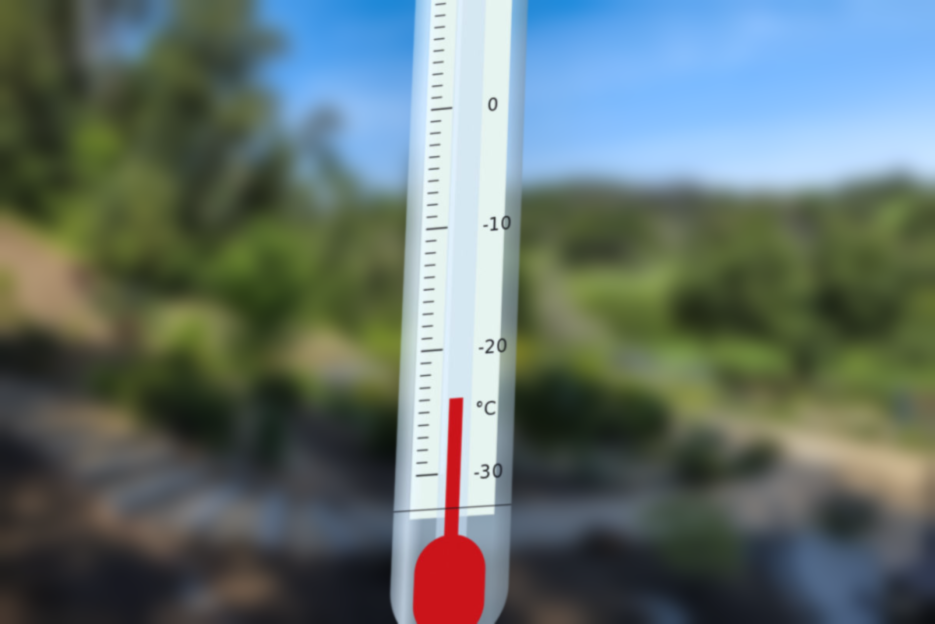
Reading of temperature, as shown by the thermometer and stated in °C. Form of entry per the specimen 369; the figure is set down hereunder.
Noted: -24
